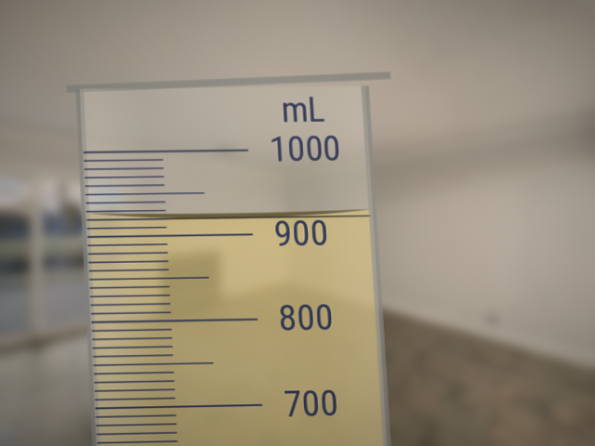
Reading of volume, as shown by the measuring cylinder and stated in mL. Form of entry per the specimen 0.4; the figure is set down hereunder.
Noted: 920
